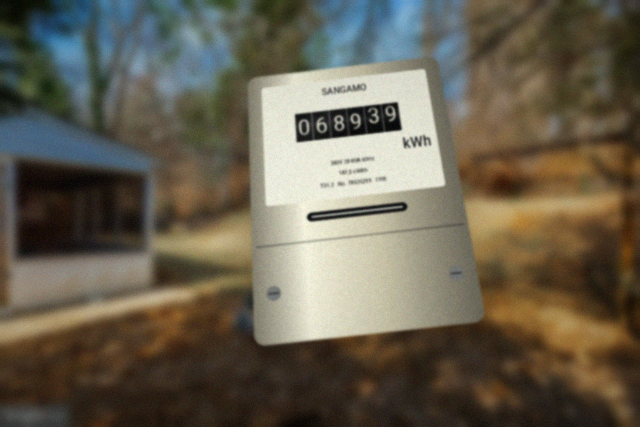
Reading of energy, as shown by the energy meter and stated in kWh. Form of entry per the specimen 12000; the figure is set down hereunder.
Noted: 68939
